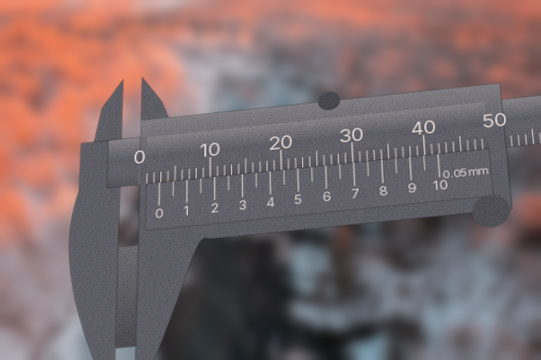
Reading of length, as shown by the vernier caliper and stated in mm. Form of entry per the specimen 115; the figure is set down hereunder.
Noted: 2.8
